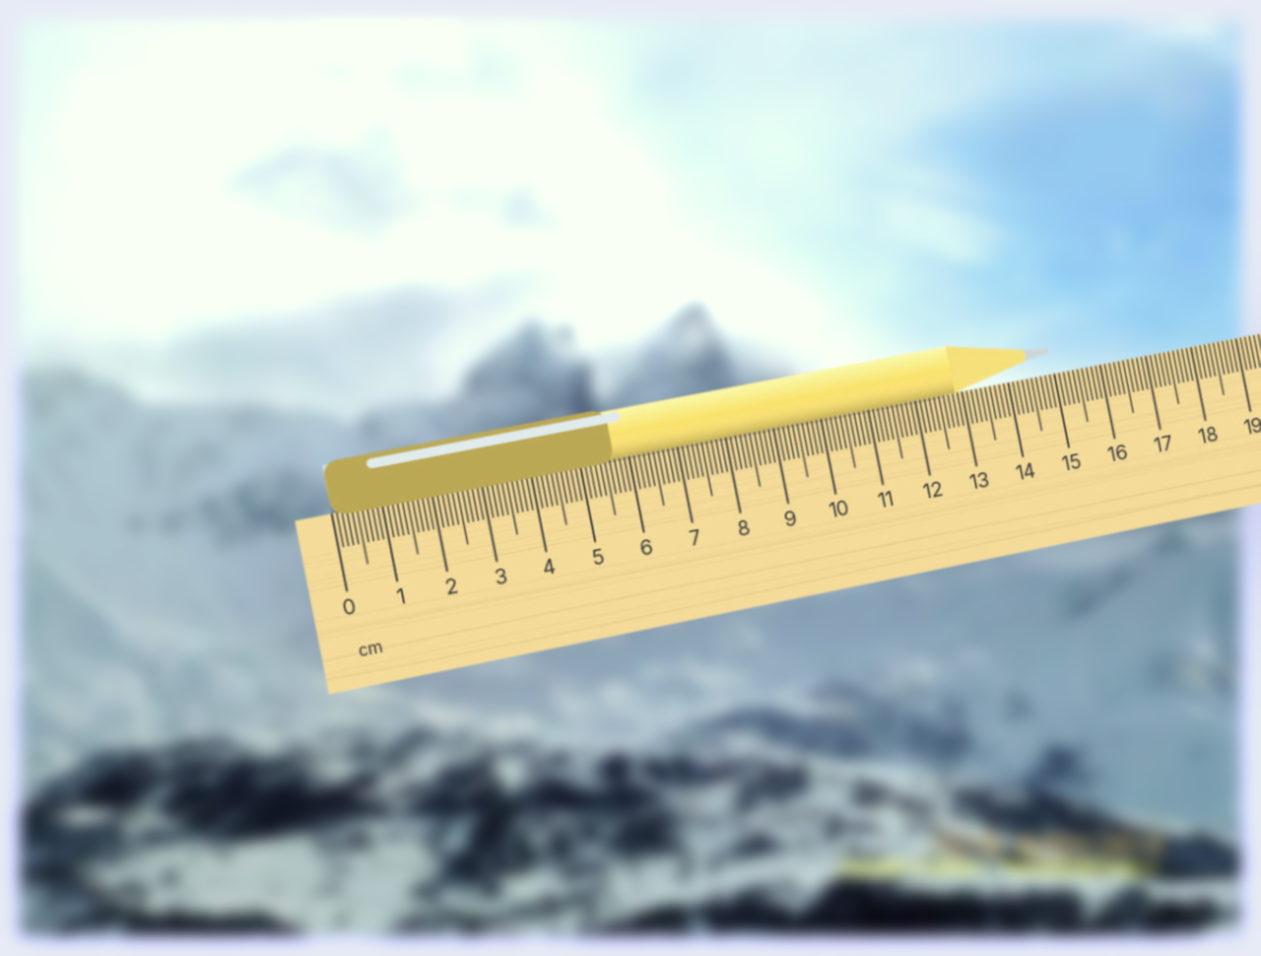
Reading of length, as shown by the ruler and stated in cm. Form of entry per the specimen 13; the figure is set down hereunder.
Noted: 15
